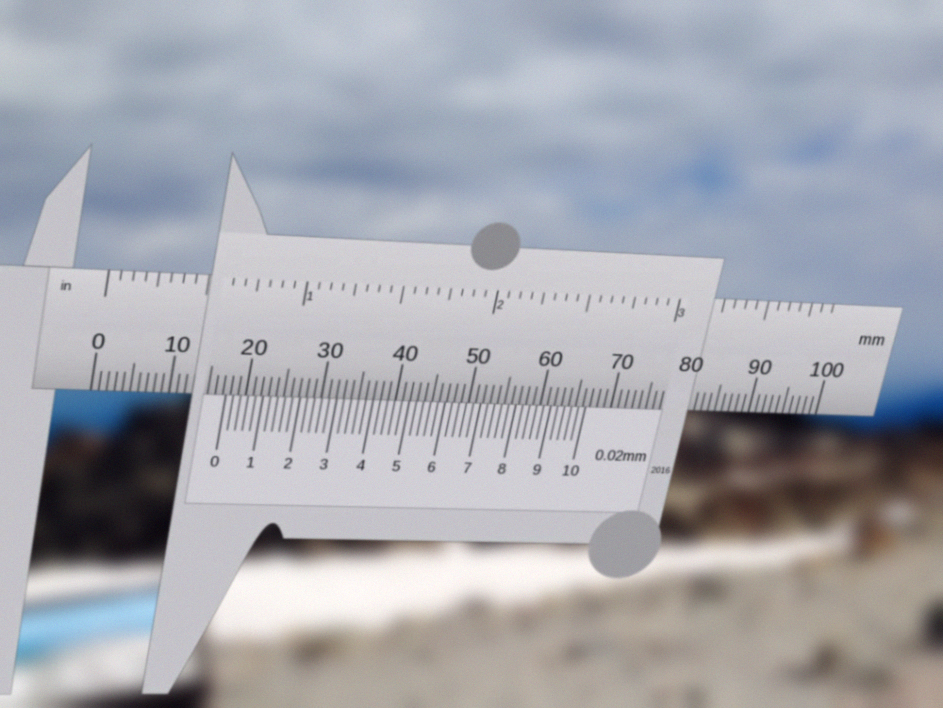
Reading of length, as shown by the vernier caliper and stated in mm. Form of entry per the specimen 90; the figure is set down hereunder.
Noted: 17.4
